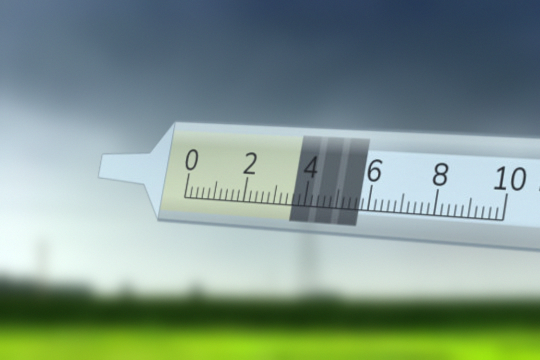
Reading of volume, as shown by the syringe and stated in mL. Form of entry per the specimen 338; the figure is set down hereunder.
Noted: 3.6
